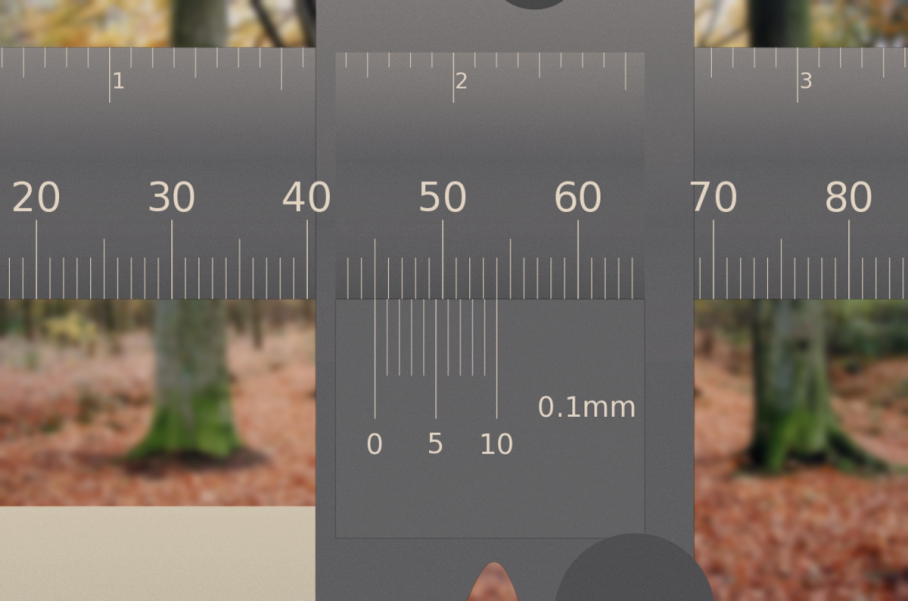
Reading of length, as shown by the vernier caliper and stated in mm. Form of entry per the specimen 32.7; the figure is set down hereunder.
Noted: 45.0
